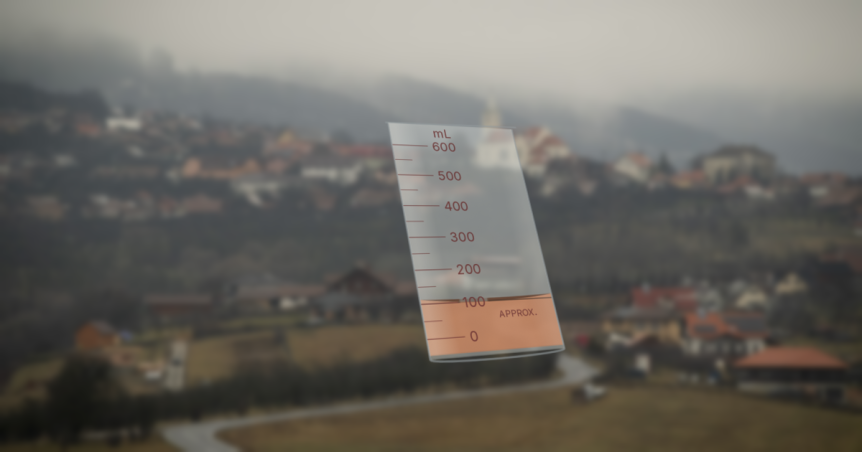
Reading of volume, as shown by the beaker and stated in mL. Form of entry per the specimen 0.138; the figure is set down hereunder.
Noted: 100
